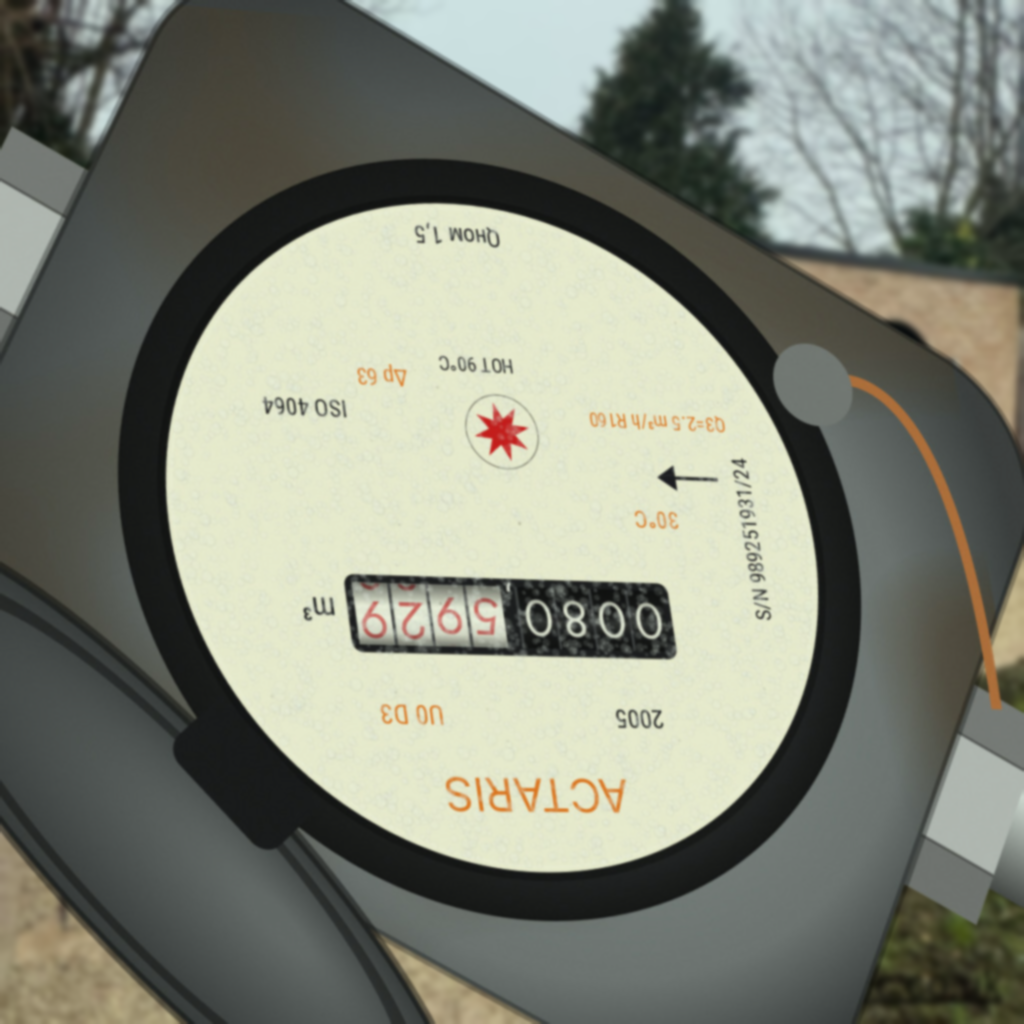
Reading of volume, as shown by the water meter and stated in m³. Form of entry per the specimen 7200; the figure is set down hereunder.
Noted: 80.5929
